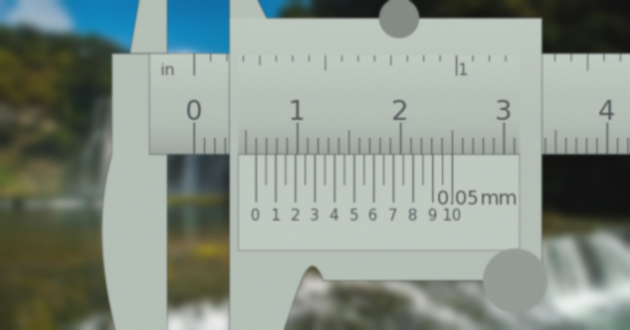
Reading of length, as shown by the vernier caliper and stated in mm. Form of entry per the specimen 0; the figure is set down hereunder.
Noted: 6.0
